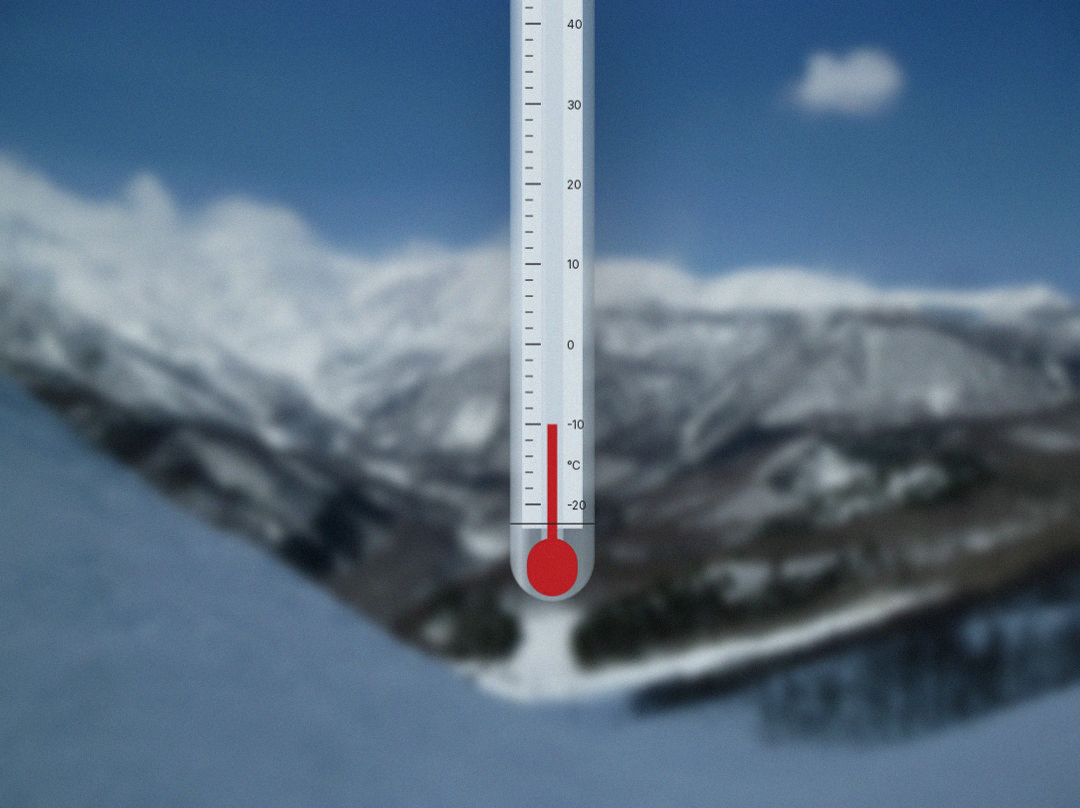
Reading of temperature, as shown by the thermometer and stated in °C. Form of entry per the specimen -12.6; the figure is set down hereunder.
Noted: -10
